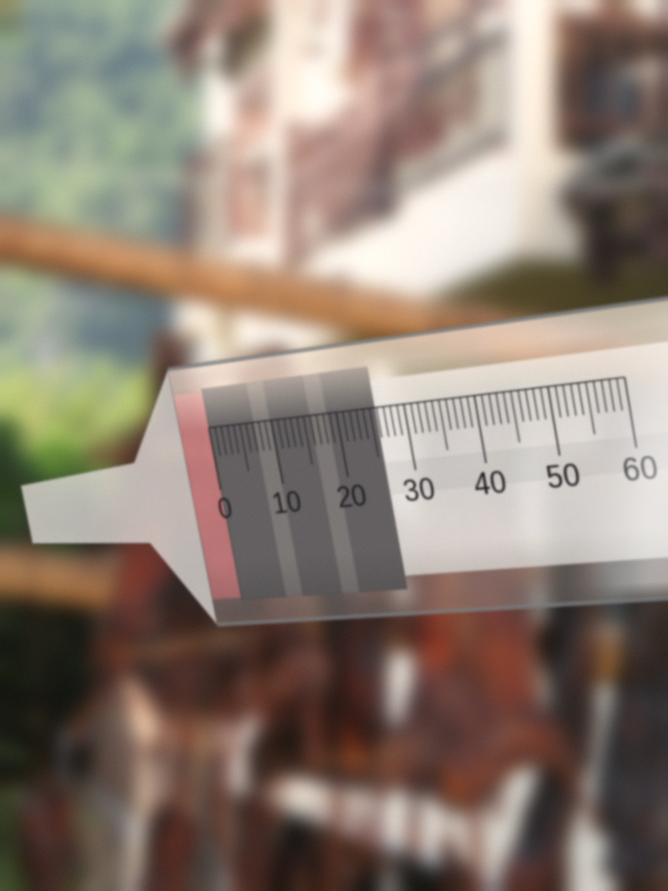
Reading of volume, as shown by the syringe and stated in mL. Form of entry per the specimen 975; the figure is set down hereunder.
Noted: 0
